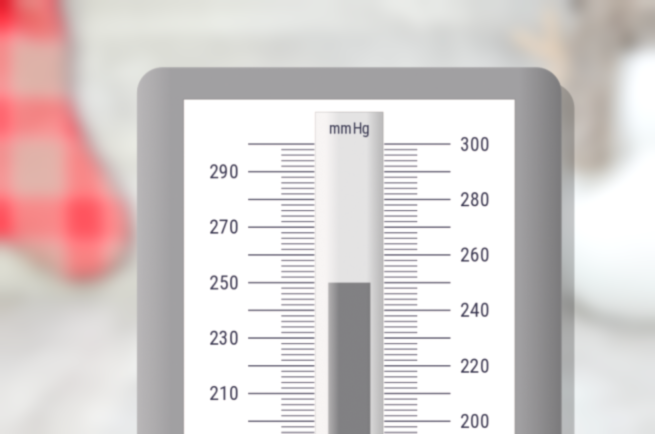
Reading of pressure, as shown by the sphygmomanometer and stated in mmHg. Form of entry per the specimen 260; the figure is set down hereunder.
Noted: 250
